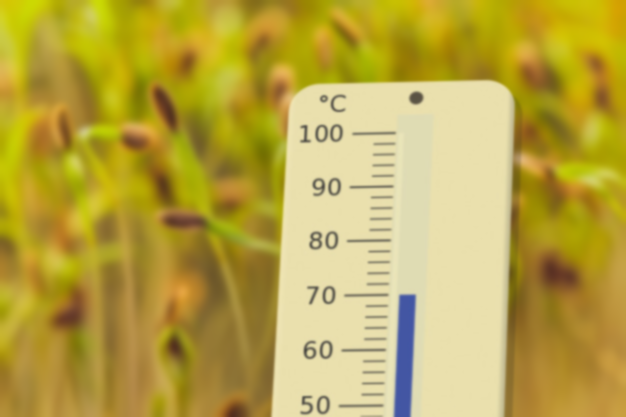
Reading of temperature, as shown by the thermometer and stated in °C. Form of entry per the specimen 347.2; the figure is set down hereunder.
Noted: 70
